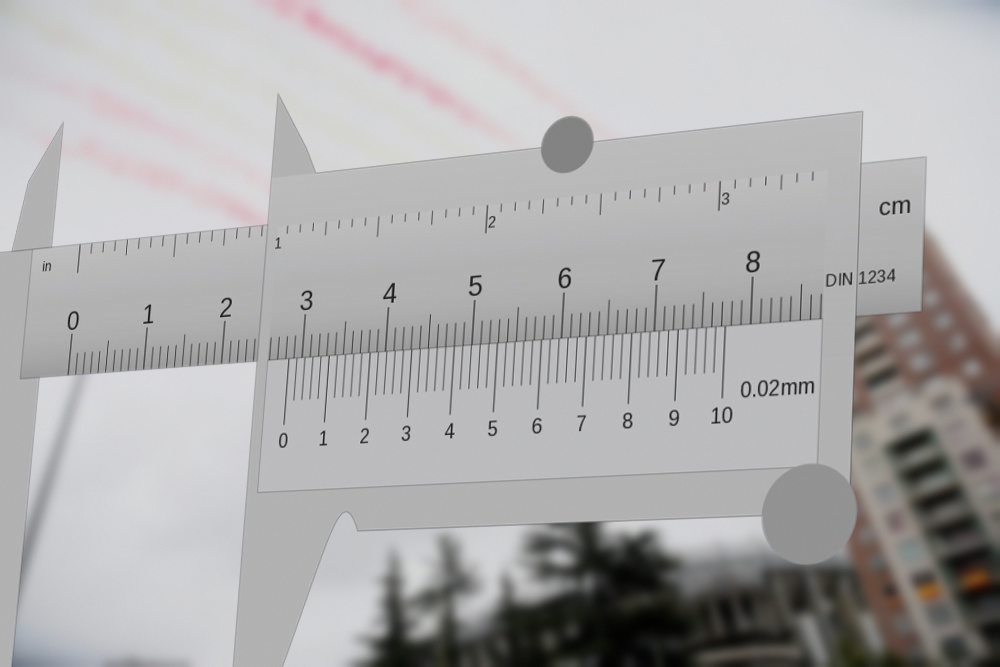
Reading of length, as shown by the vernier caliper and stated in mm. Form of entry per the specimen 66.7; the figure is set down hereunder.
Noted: 28.4
